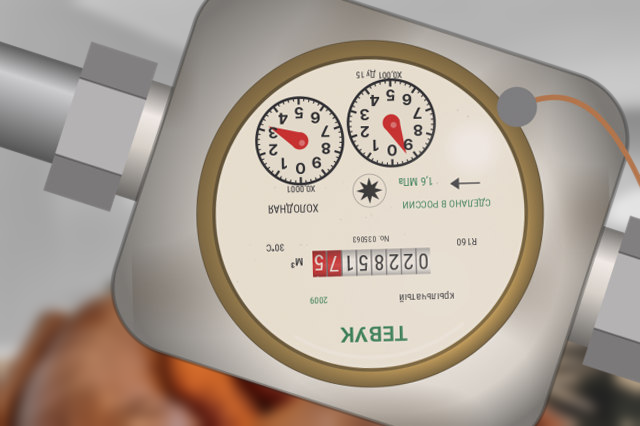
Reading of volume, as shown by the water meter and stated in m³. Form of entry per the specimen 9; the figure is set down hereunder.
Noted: 22851.7493
